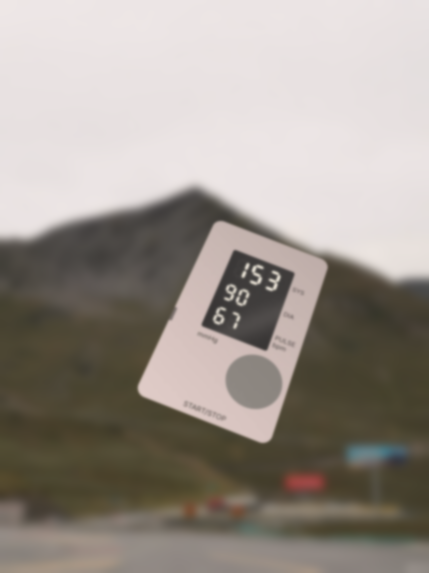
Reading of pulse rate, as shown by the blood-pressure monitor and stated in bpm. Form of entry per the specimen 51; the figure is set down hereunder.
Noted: 67
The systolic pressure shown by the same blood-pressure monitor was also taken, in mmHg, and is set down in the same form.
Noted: 153
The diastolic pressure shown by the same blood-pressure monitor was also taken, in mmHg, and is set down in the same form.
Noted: 90
